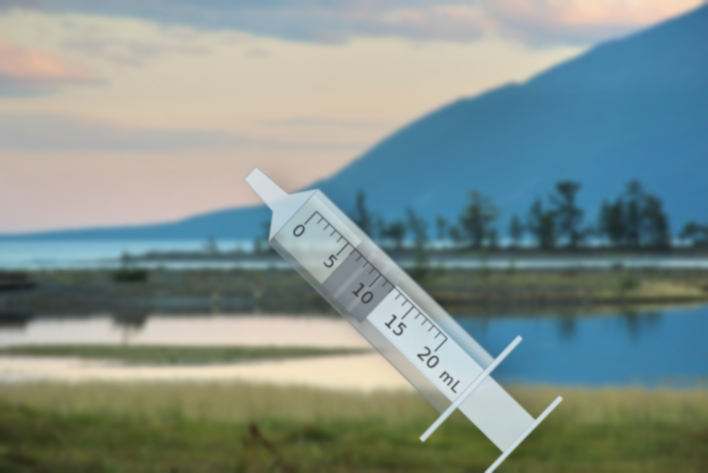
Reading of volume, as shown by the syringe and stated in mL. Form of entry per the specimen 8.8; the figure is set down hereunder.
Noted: 6
